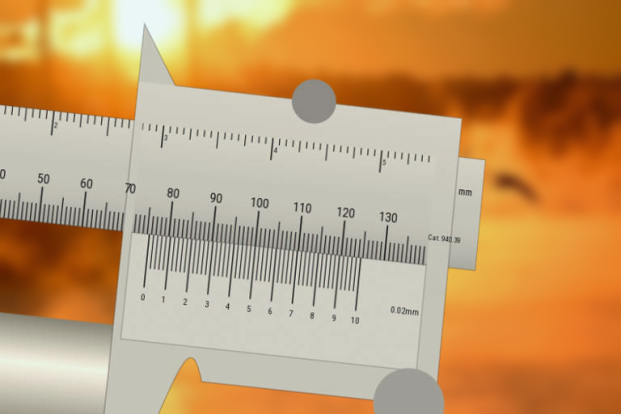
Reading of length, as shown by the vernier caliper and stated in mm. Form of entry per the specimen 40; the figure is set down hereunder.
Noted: 75.5
